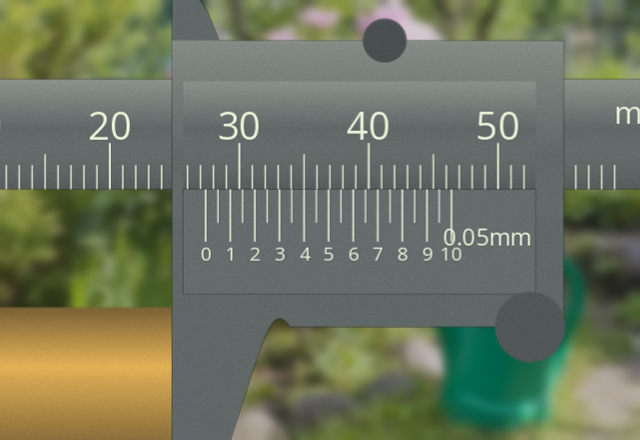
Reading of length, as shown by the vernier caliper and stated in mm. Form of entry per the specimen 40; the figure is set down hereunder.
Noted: 27.4
